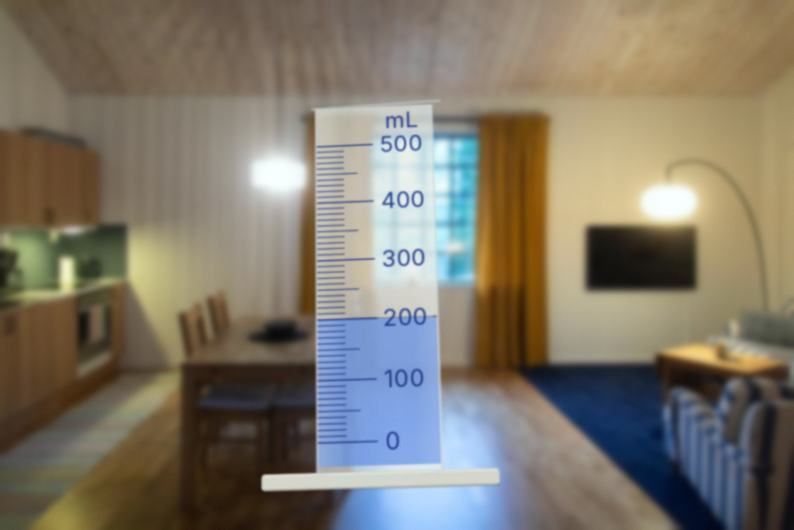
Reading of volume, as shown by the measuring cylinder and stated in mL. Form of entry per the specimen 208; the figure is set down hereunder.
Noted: 200
